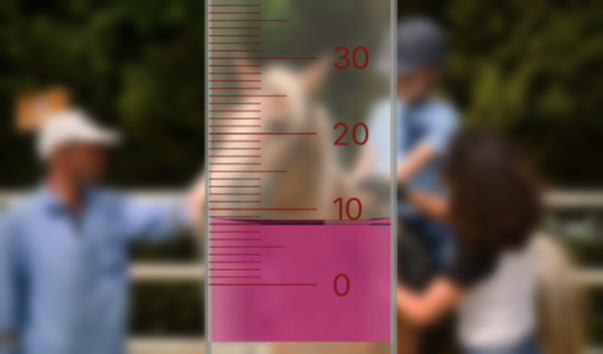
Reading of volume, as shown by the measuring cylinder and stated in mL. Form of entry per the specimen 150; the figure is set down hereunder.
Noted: 8
